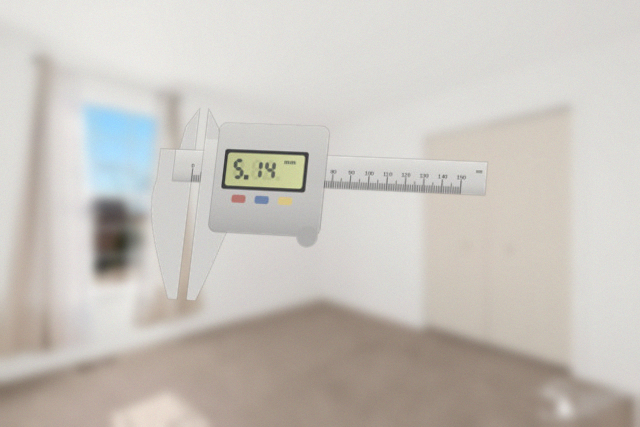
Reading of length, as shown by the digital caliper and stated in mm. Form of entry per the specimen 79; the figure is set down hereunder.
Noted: 5.14
